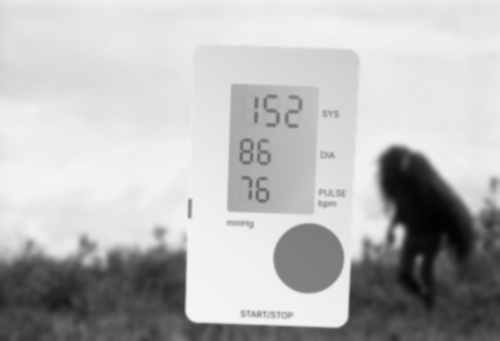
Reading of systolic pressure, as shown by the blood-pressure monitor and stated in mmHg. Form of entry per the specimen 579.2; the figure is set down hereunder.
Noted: 152
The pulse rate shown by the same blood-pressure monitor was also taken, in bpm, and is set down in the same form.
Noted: 76
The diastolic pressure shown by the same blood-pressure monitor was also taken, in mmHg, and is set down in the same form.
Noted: 86
